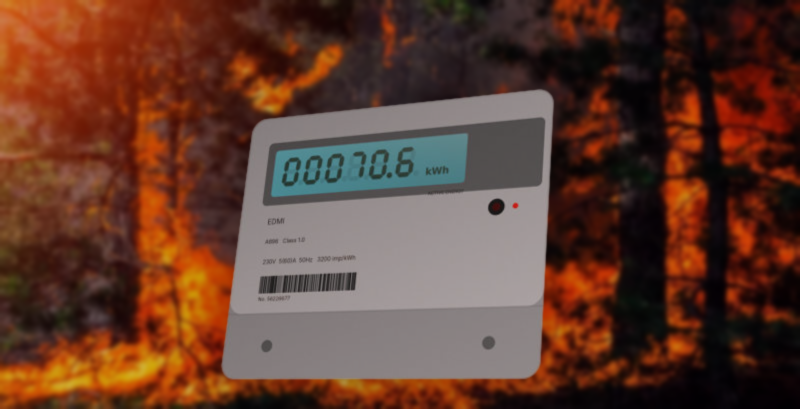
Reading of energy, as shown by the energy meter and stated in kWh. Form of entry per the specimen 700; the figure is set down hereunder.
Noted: 70.6
